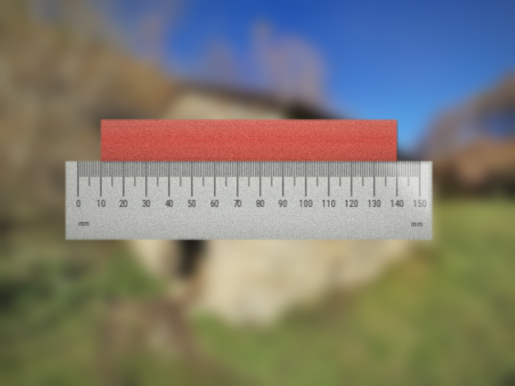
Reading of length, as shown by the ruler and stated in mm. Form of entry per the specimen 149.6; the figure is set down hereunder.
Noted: 130
